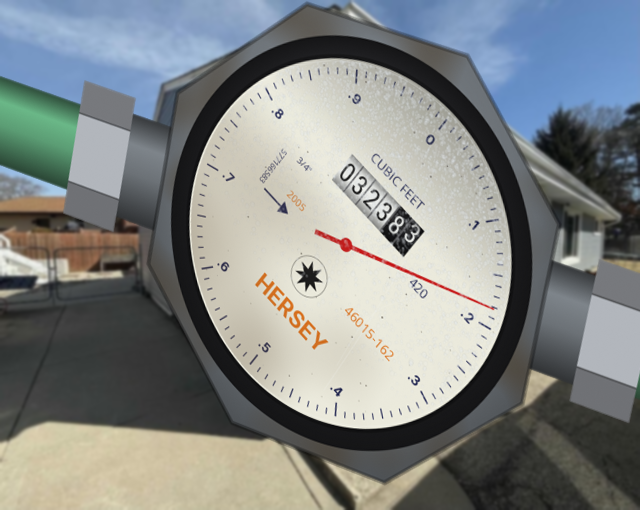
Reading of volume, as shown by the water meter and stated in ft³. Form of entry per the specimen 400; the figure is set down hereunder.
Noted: 32383.18
